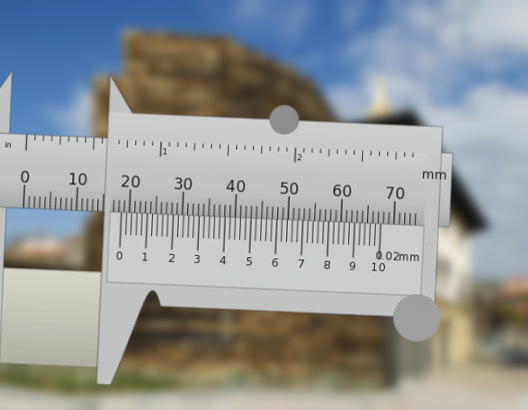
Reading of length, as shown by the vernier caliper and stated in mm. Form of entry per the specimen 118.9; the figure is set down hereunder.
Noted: 18.5
